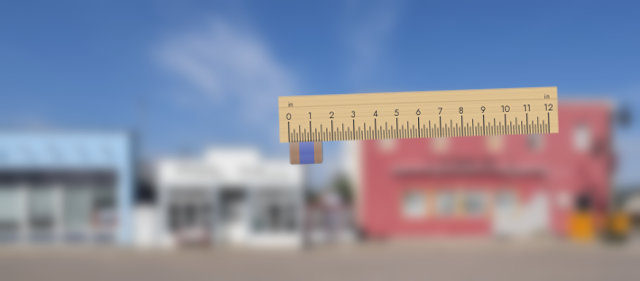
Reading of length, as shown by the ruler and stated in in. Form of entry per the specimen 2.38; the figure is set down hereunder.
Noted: 1.5
